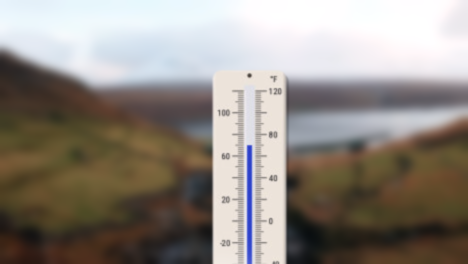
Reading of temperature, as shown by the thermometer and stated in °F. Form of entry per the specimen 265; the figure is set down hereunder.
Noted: 70
